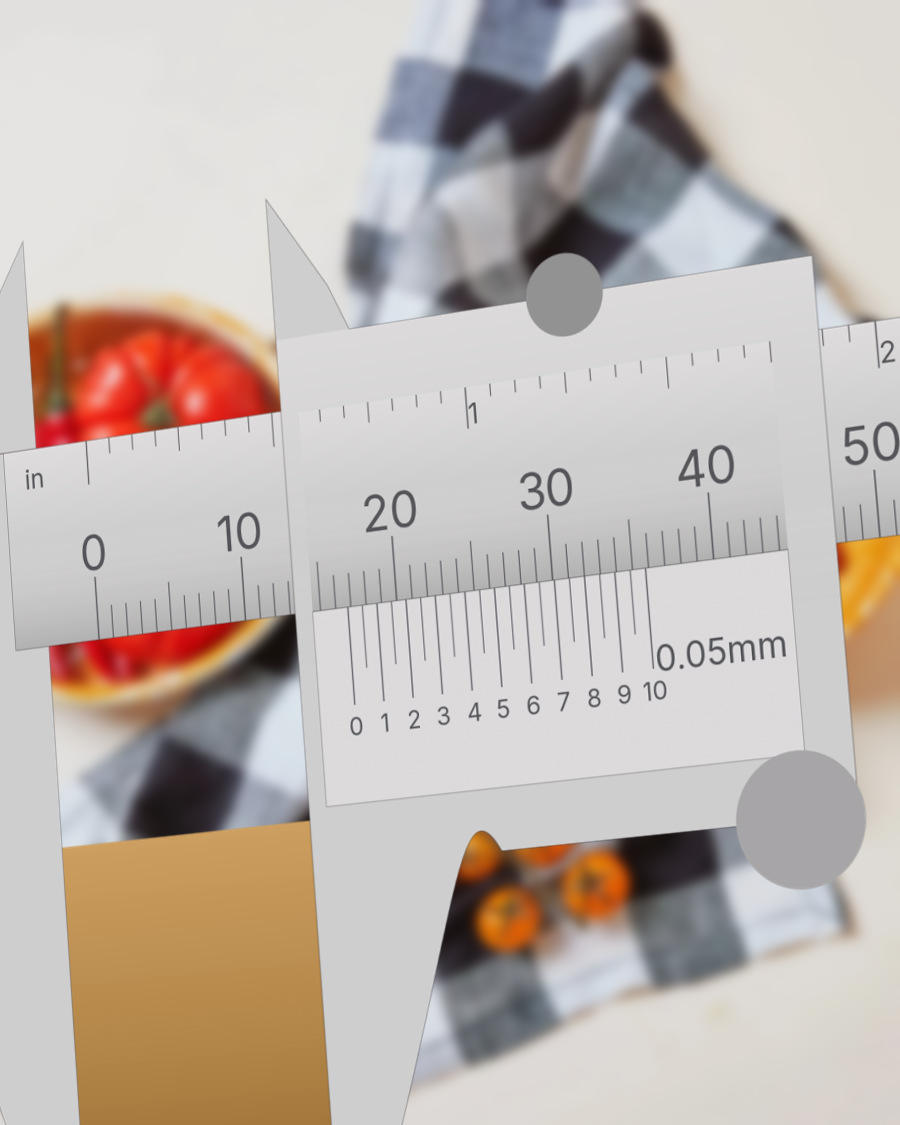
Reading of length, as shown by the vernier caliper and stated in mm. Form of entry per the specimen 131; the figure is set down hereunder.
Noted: 16.8
